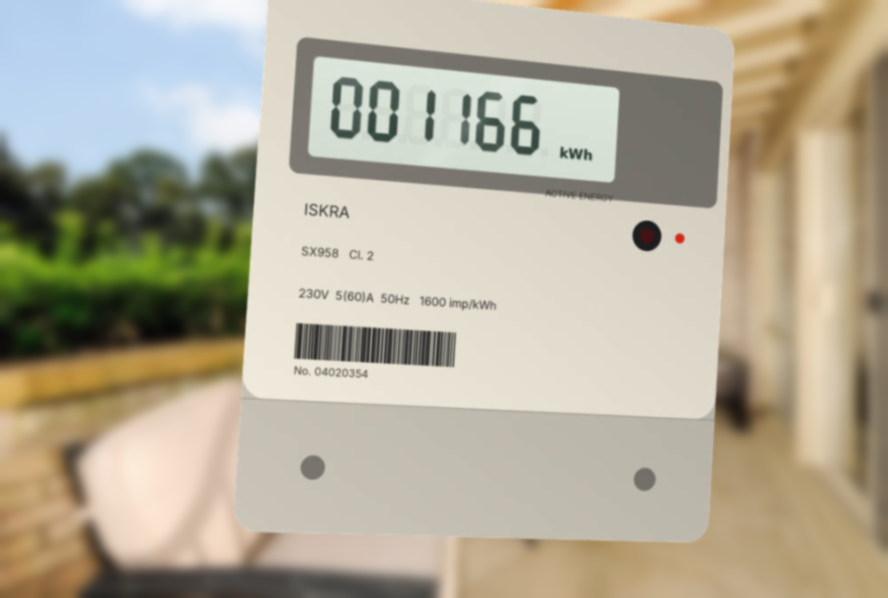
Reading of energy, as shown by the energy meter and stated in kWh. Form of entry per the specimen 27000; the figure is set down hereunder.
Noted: 1166
